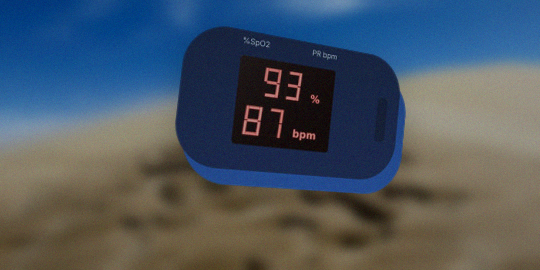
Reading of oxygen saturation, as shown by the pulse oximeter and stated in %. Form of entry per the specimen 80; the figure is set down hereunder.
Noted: 93
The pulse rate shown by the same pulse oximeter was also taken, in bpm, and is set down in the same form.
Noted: 87
